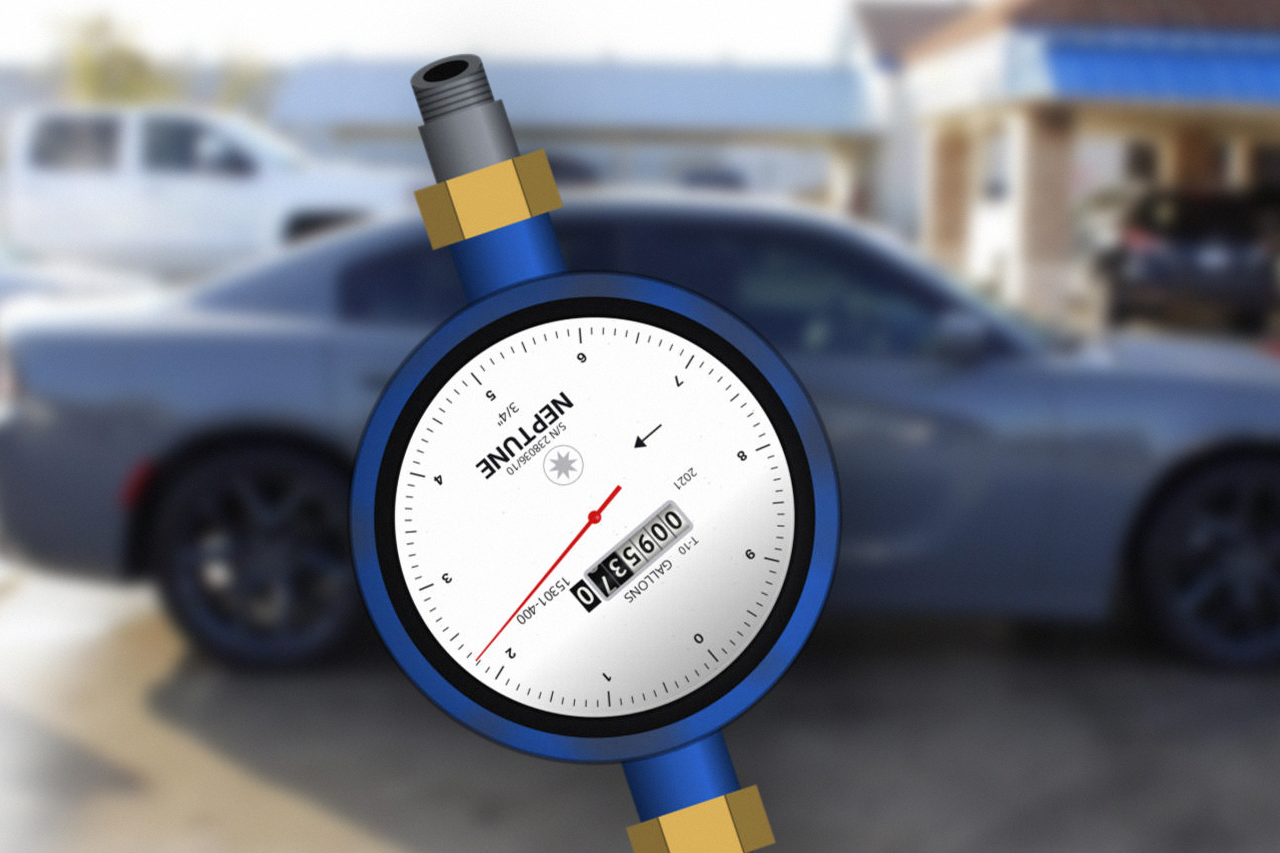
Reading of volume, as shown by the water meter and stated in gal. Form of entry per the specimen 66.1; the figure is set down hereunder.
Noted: 95372.2
